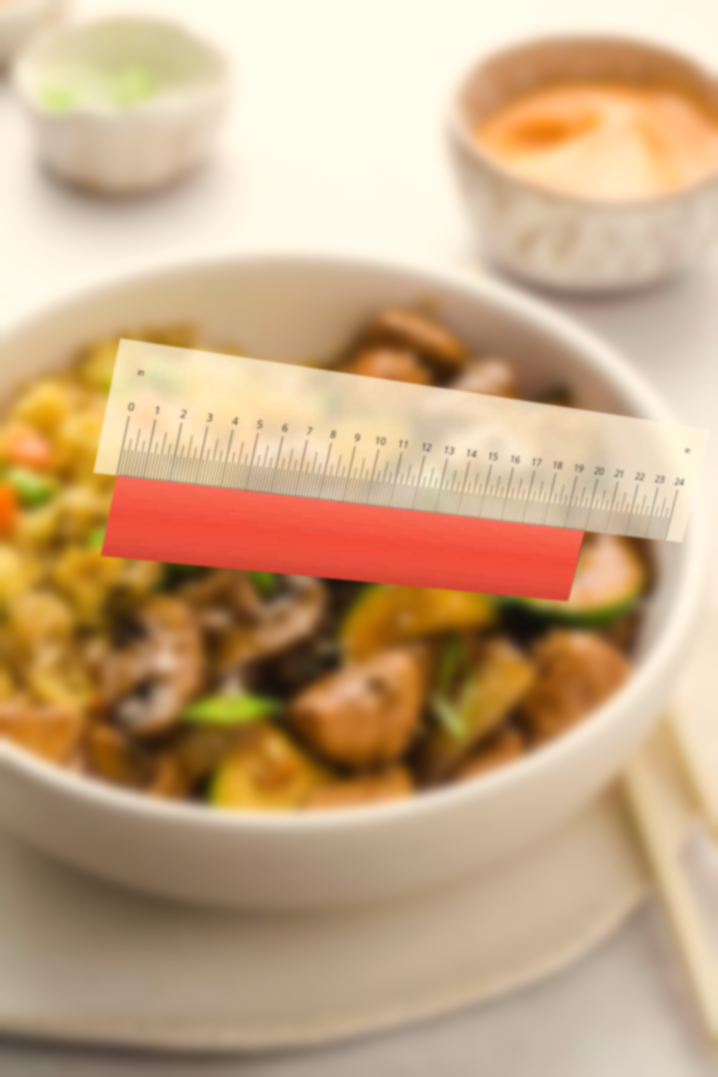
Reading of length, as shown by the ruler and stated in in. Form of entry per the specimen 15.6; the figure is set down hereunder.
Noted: 20
